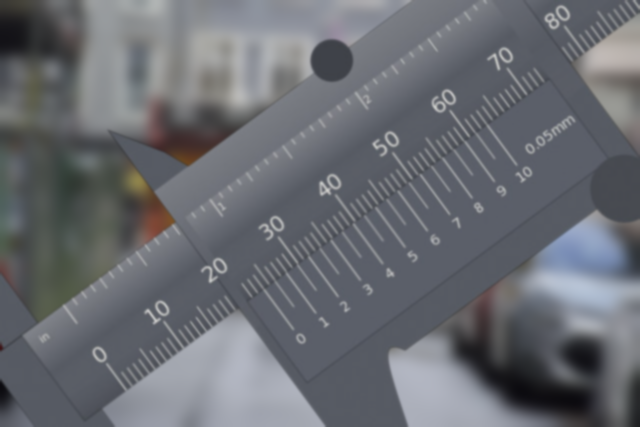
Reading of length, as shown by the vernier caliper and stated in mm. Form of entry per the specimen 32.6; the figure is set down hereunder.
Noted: 24.0
